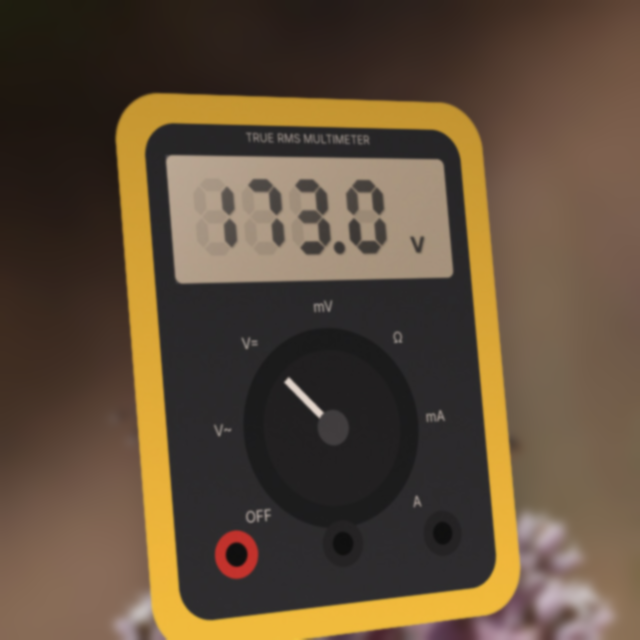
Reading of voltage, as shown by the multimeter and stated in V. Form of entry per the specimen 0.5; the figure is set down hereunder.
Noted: 173.0
